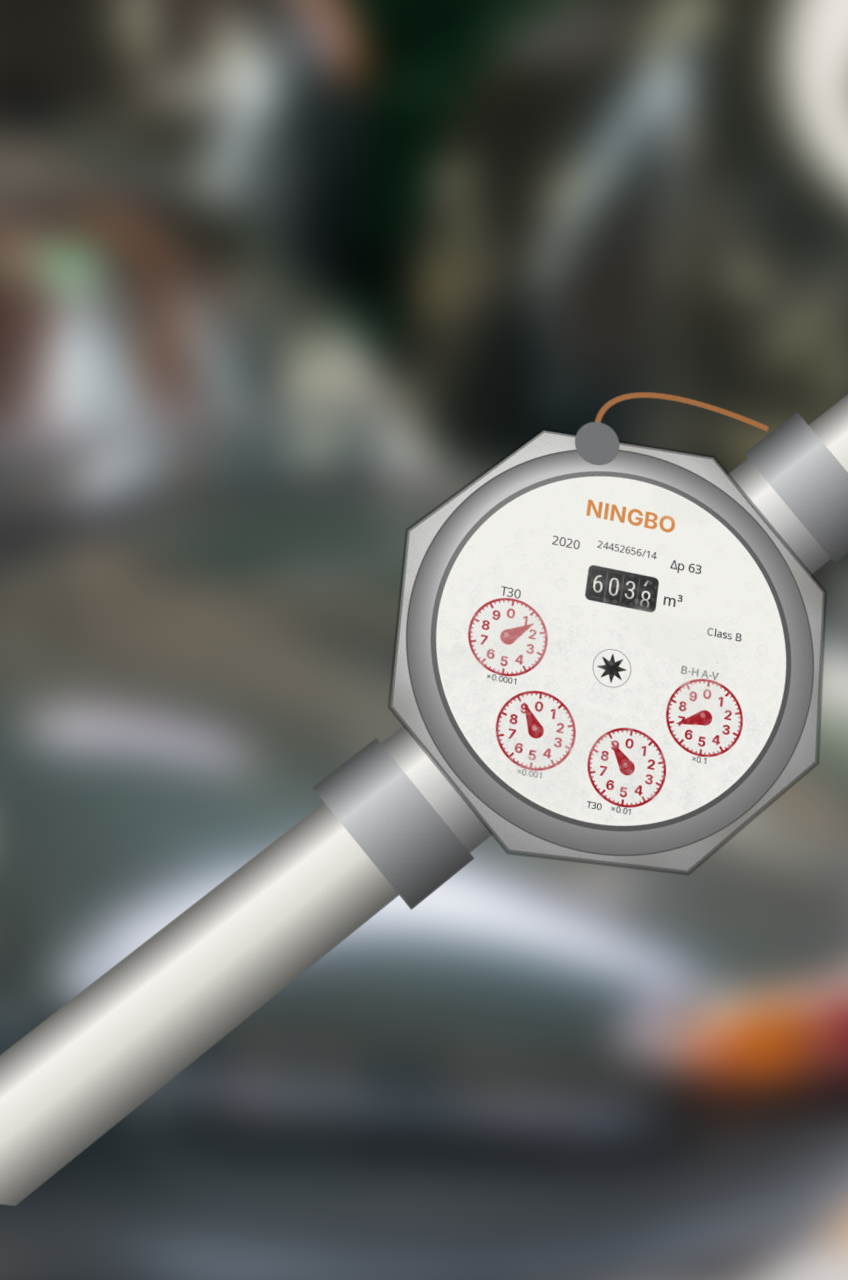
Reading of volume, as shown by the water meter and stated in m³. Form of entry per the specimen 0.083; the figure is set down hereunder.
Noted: 6037.6891
